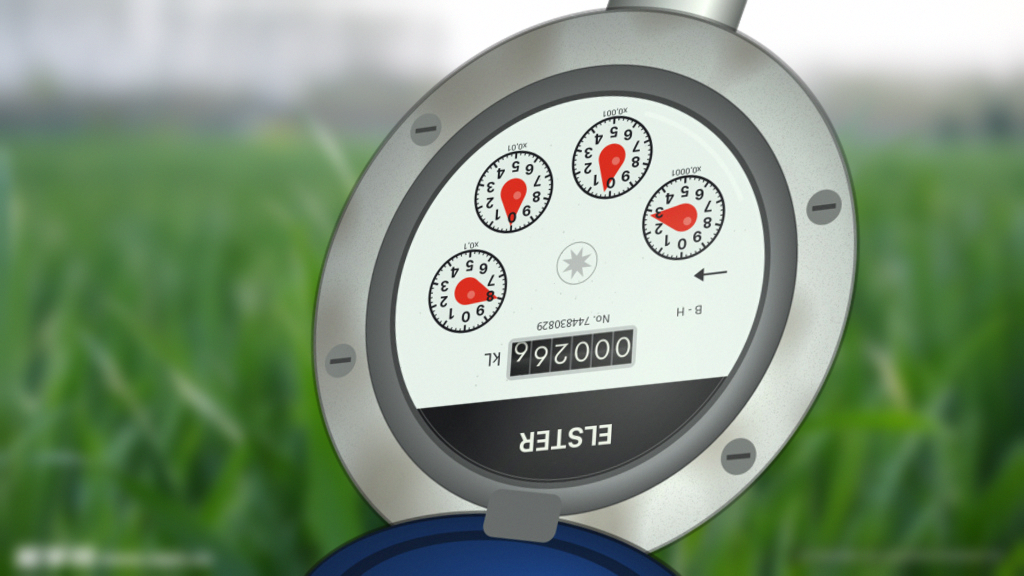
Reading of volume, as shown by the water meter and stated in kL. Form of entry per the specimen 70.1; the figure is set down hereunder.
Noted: 265.8002
